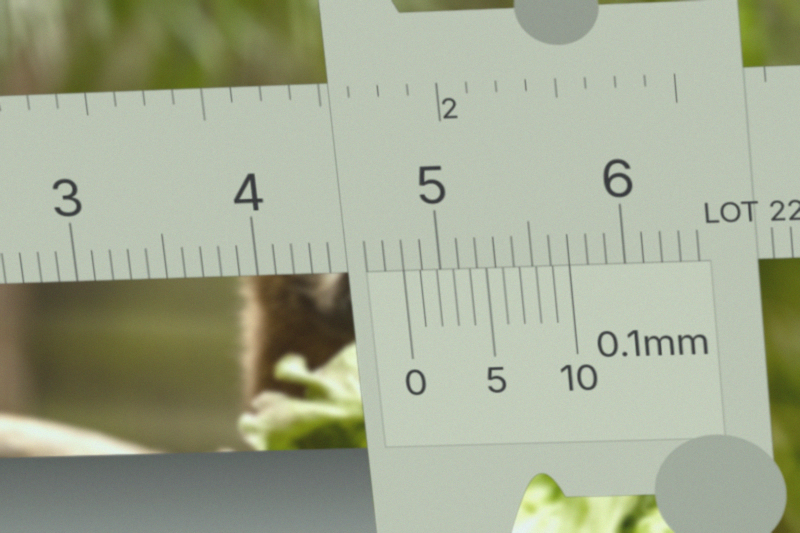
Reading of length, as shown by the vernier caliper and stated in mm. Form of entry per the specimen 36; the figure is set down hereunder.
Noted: 48.0
